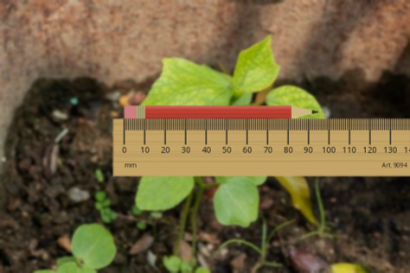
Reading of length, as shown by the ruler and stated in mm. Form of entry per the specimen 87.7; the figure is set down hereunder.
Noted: 95
